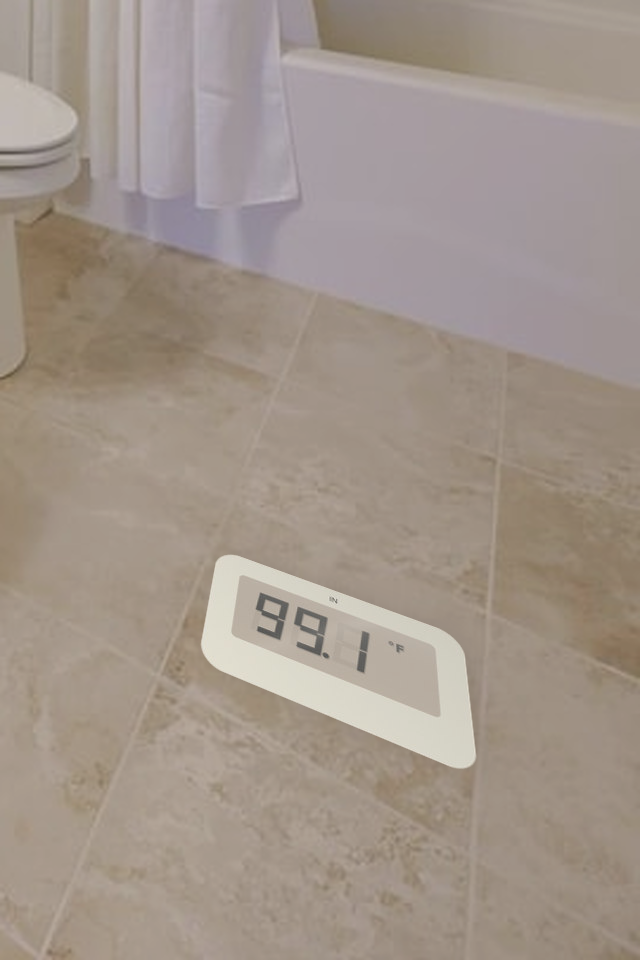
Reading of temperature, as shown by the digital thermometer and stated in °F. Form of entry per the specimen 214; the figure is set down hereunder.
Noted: 99.1
